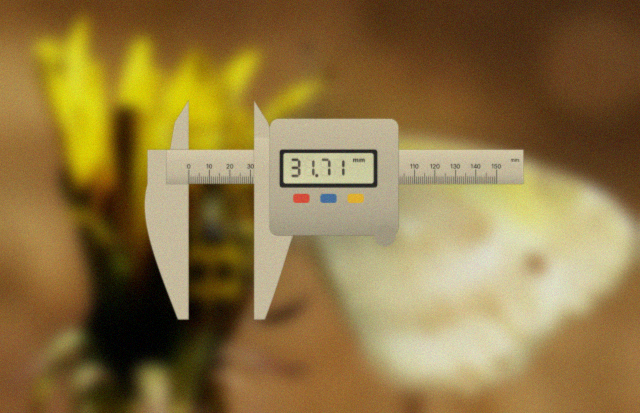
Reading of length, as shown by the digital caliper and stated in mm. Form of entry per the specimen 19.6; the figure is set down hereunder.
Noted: 31.71
